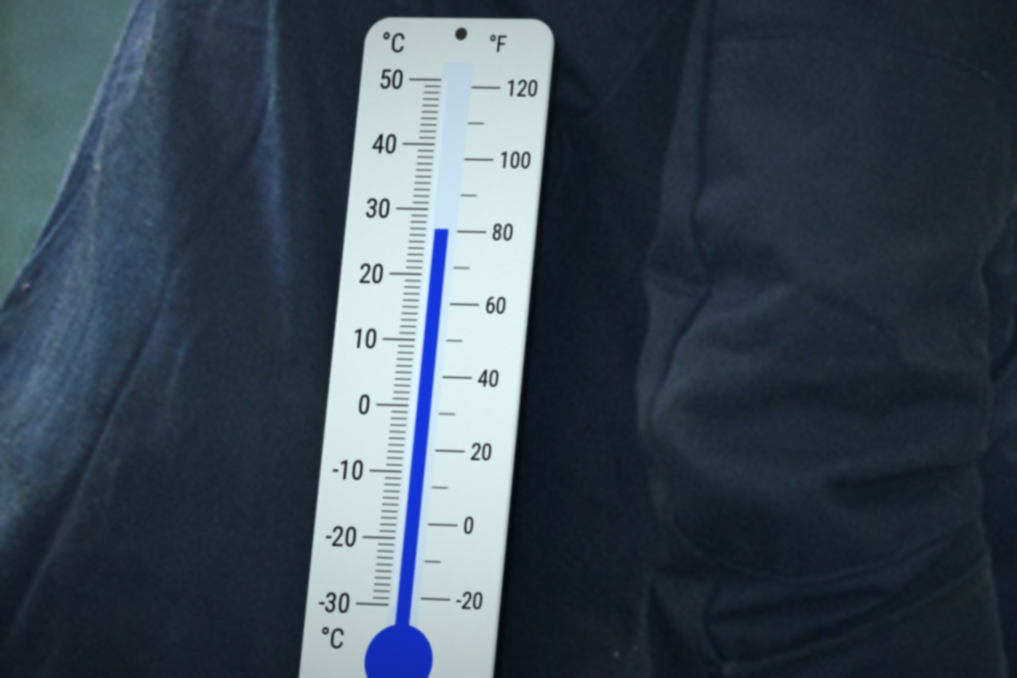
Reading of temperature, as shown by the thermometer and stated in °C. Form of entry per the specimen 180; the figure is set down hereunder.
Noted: 27
